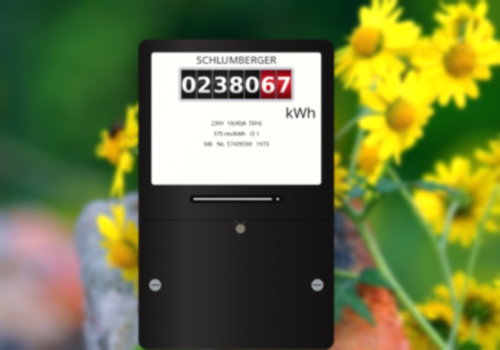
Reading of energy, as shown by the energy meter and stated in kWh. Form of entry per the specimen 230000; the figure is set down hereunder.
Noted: 2380.67
